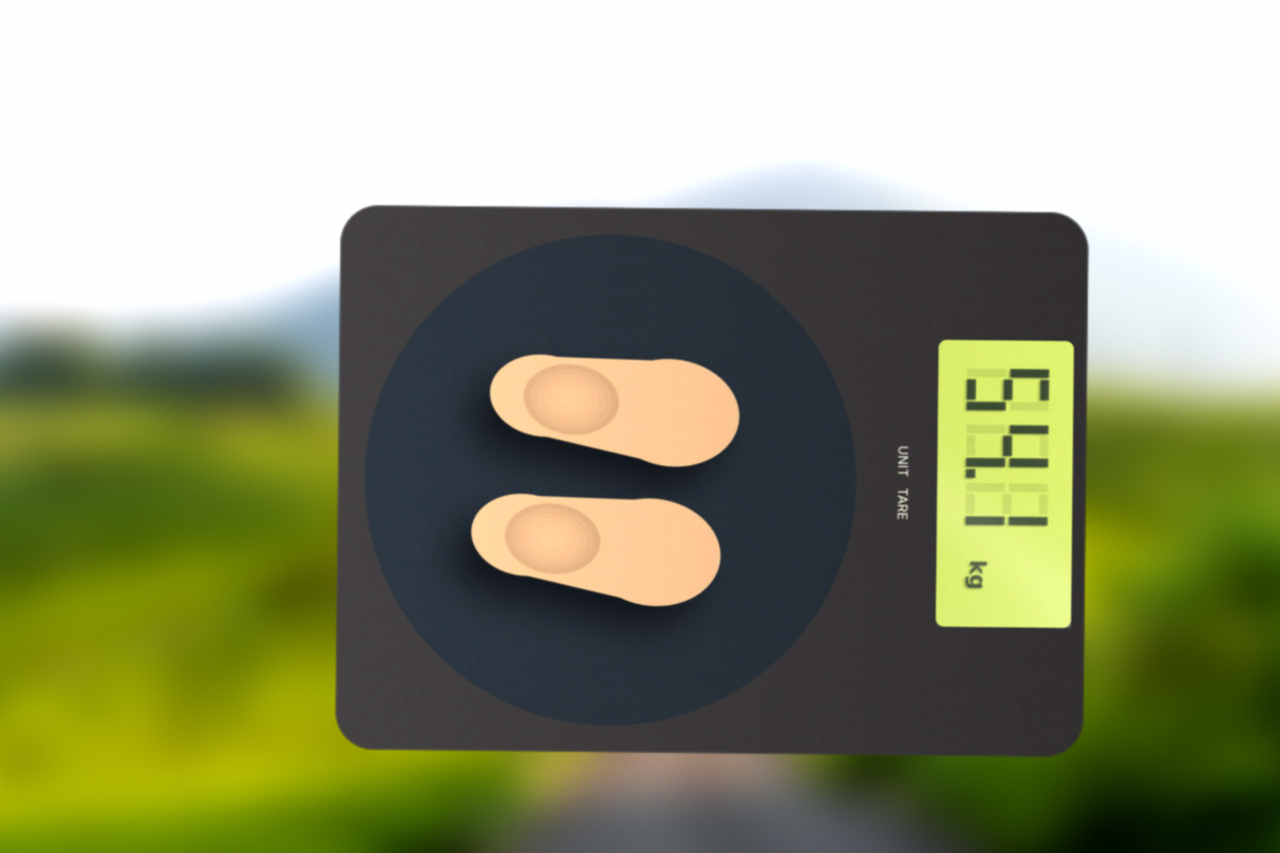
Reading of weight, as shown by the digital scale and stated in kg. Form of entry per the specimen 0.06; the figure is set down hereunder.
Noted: 54.1
